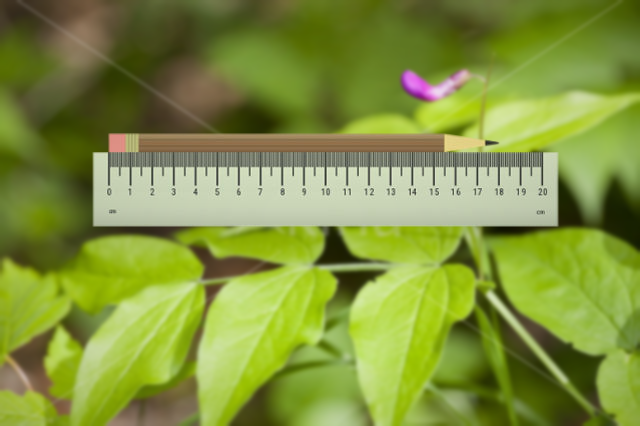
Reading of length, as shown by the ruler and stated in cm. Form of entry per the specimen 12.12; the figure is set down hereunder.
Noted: 18
